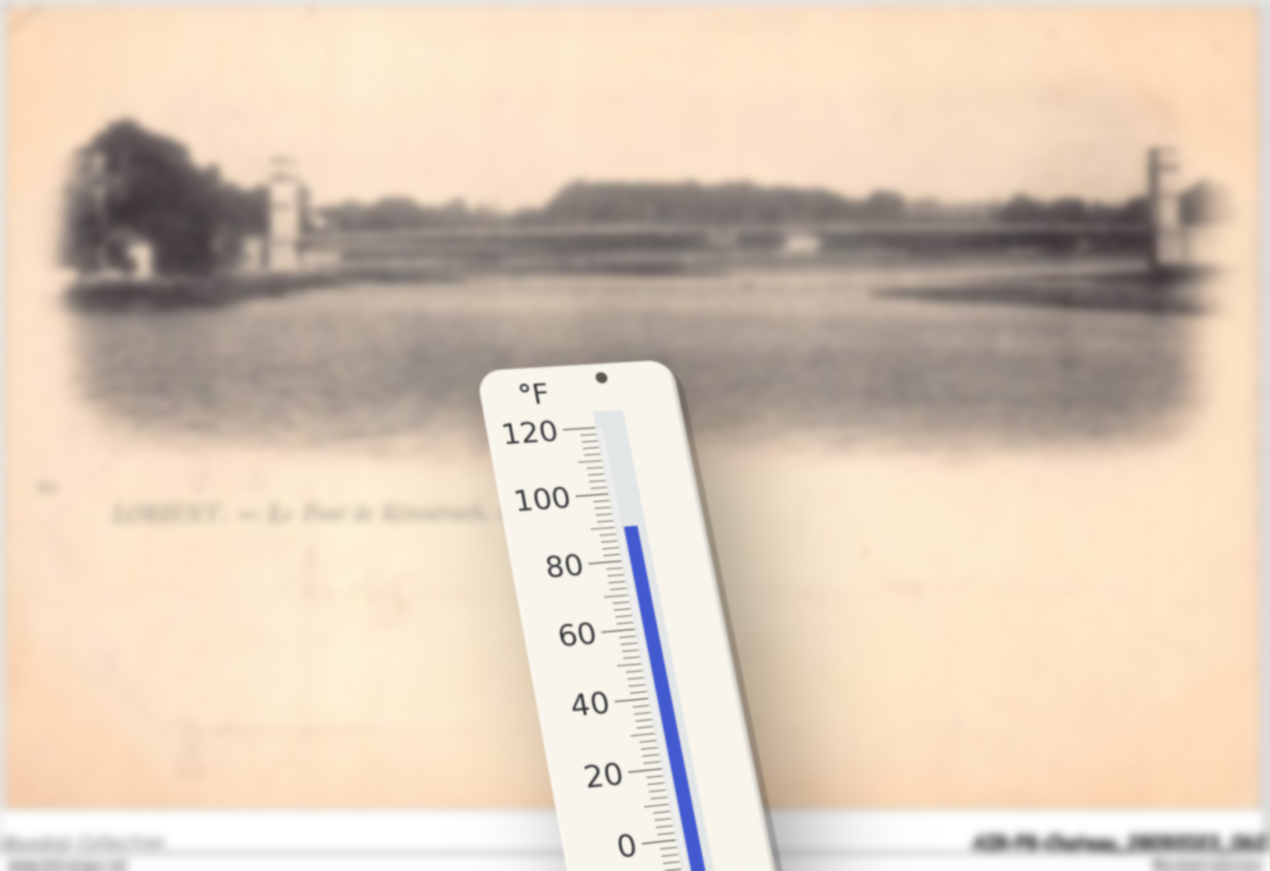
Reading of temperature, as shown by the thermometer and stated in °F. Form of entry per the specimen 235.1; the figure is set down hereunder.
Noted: 90
